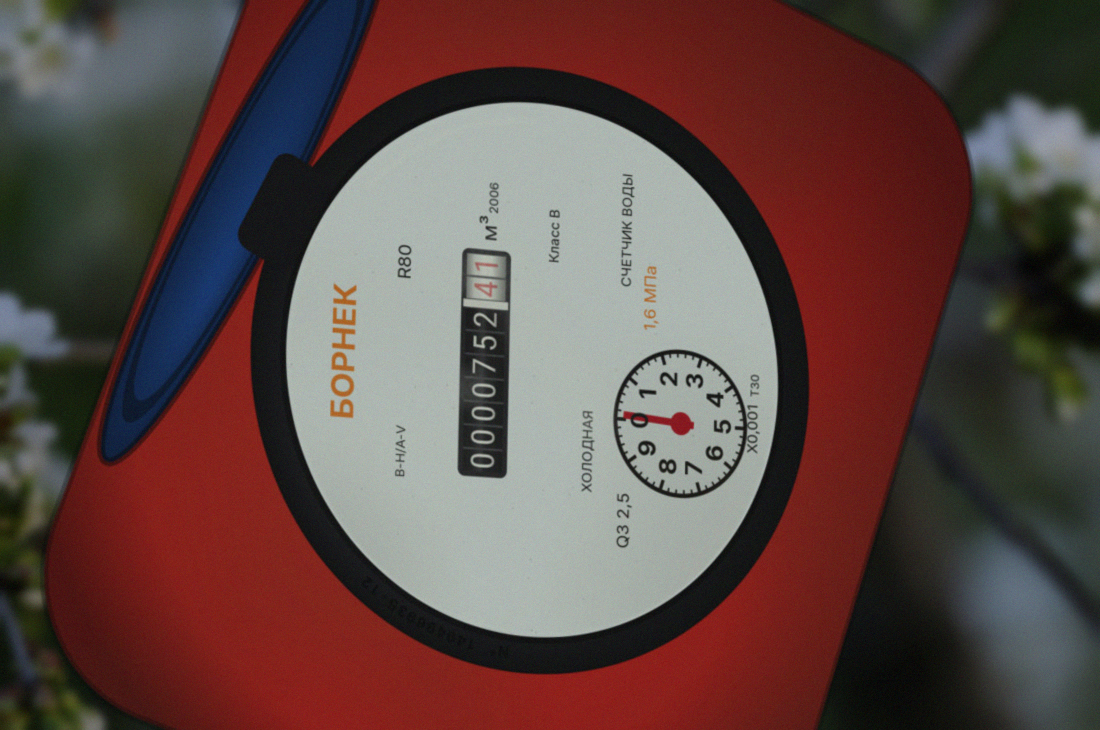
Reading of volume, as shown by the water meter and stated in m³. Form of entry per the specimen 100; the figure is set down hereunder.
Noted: 752.410
